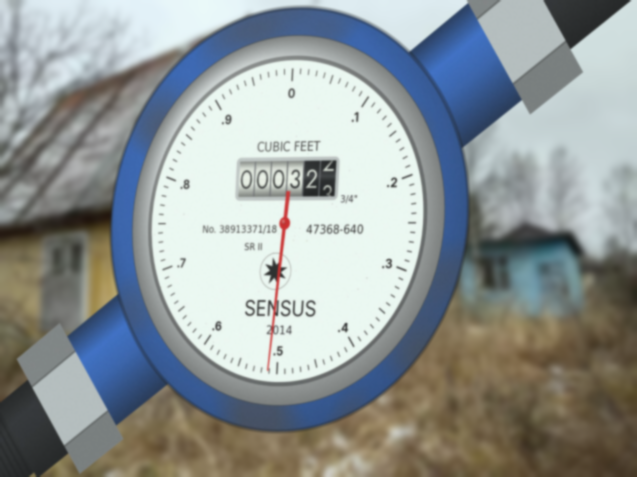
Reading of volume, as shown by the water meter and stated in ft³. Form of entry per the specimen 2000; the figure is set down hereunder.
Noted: 322.51
